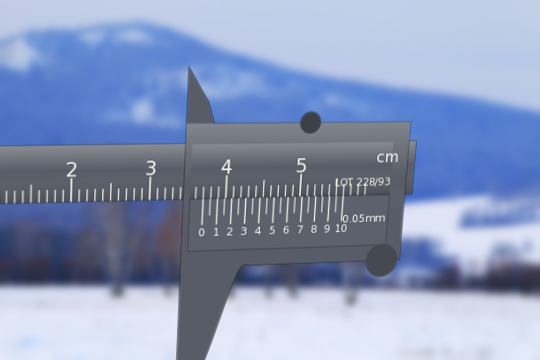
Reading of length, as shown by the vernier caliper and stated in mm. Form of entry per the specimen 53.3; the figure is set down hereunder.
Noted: 37.0
